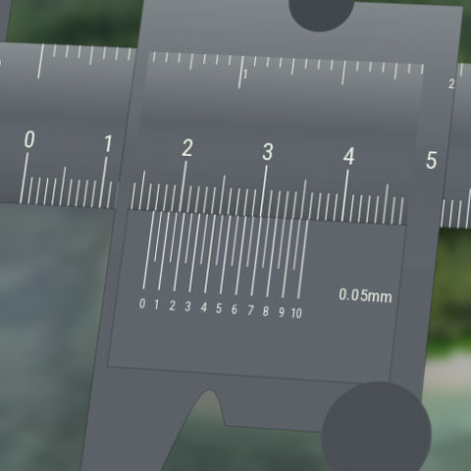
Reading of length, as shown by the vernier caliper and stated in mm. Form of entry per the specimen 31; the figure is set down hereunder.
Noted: 16.8
